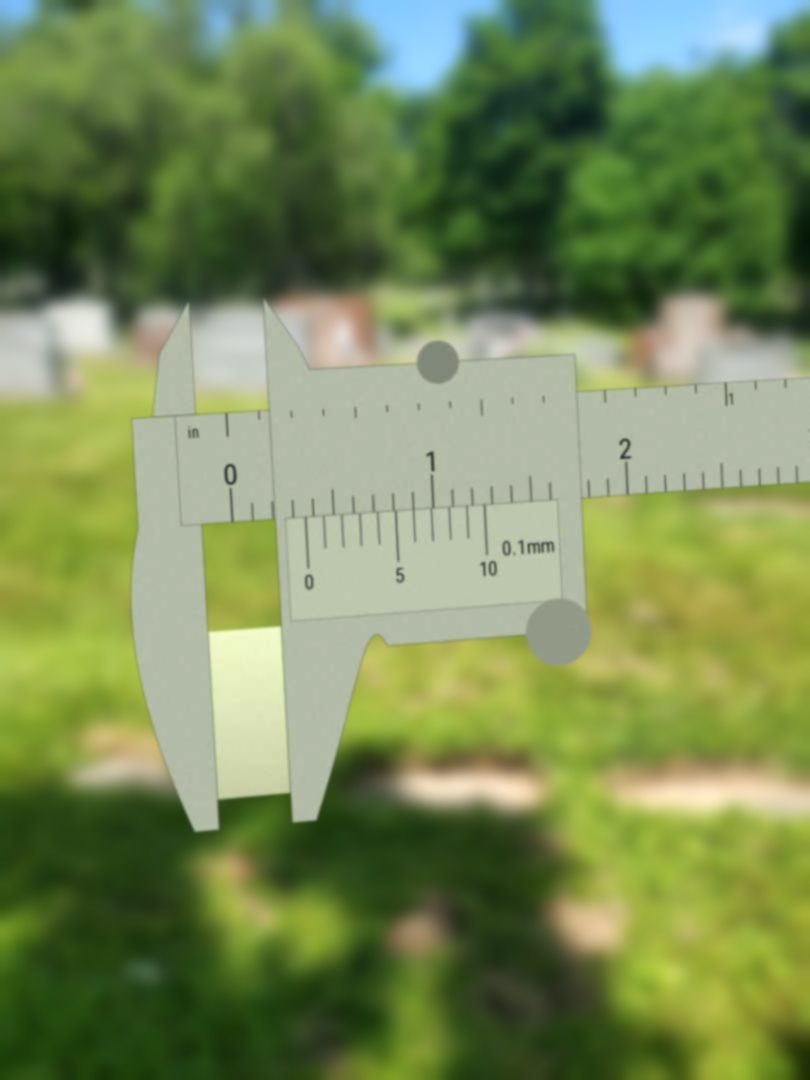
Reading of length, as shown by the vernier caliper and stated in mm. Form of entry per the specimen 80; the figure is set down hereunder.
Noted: 3.6
